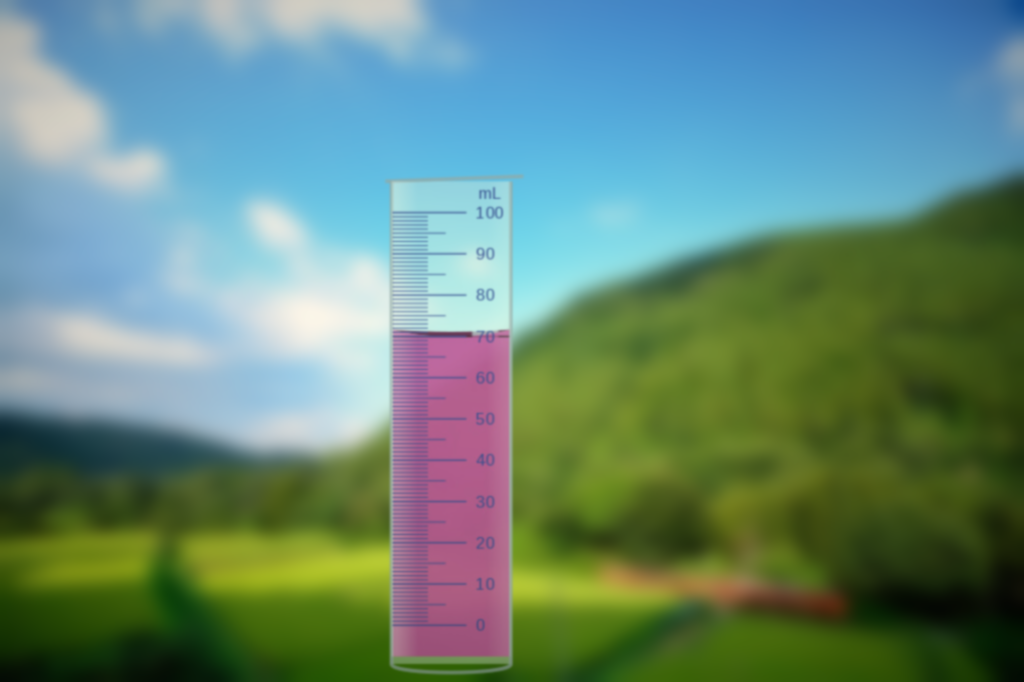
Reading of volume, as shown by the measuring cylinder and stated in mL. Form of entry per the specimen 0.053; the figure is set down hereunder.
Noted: 70
